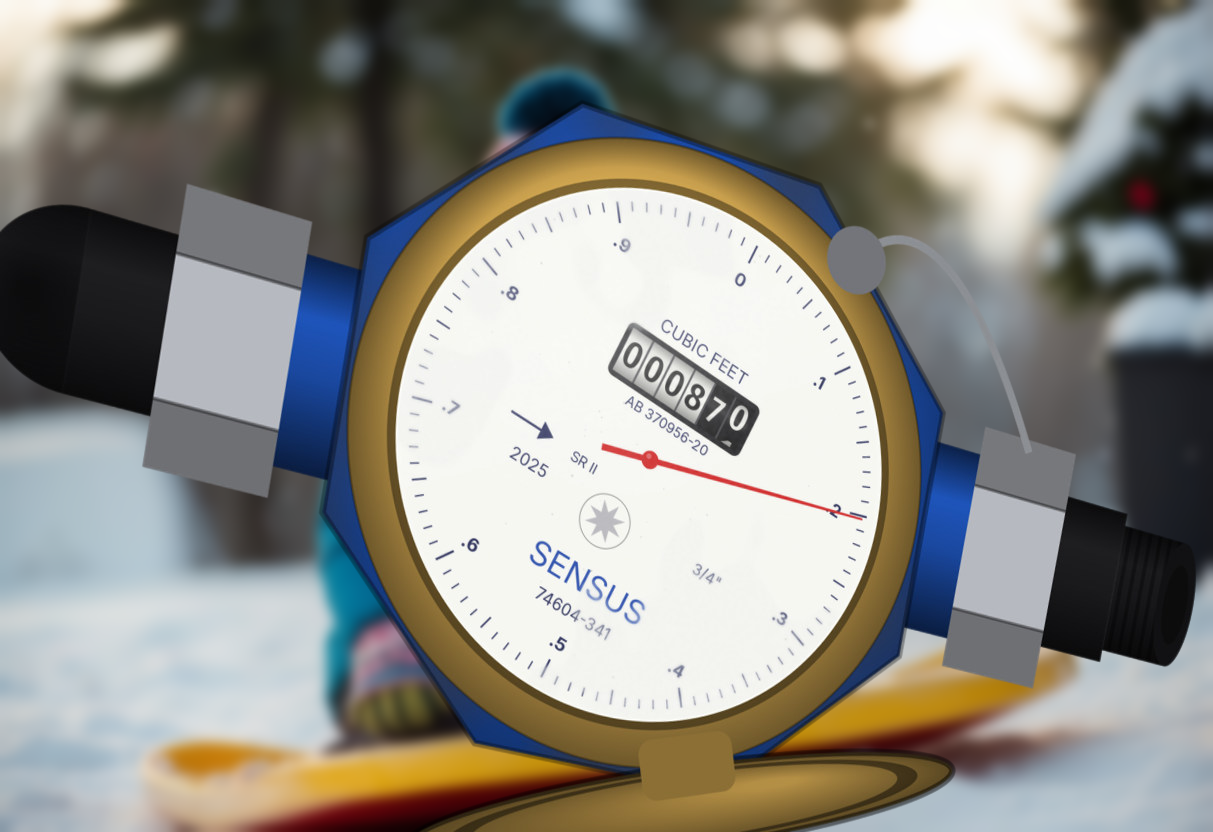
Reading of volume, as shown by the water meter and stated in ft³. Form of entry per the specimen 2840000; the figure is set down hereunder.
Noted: 870.20
